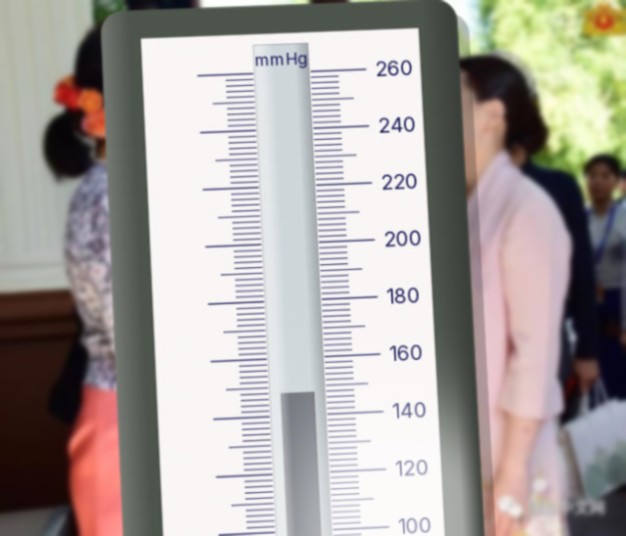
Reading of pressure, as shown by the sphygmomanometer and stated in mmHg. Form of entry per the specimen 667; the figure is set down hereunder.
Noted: 148
